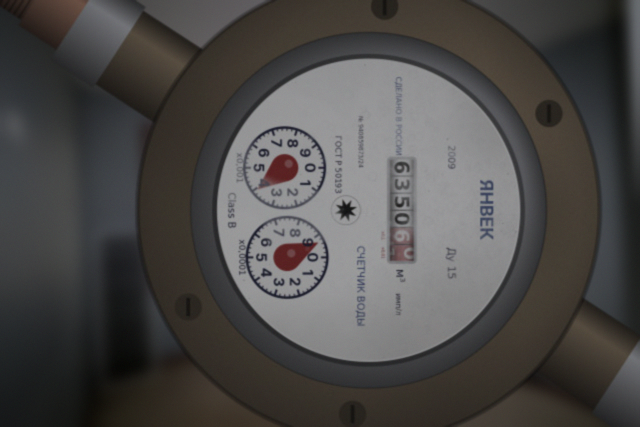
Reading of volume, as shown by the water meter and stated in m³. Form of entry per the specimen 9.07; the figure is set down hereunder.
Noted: 6350.6039
